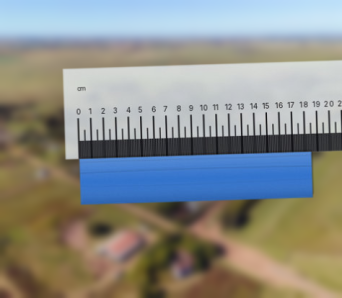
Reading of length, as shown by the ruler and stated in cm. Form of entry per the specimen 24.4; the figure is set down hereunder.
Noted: 18.5
